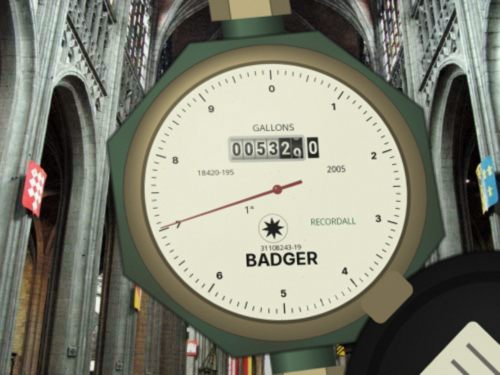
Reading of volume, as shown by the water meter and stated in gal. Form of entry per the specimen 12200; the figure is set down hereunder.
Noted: 53287.0
